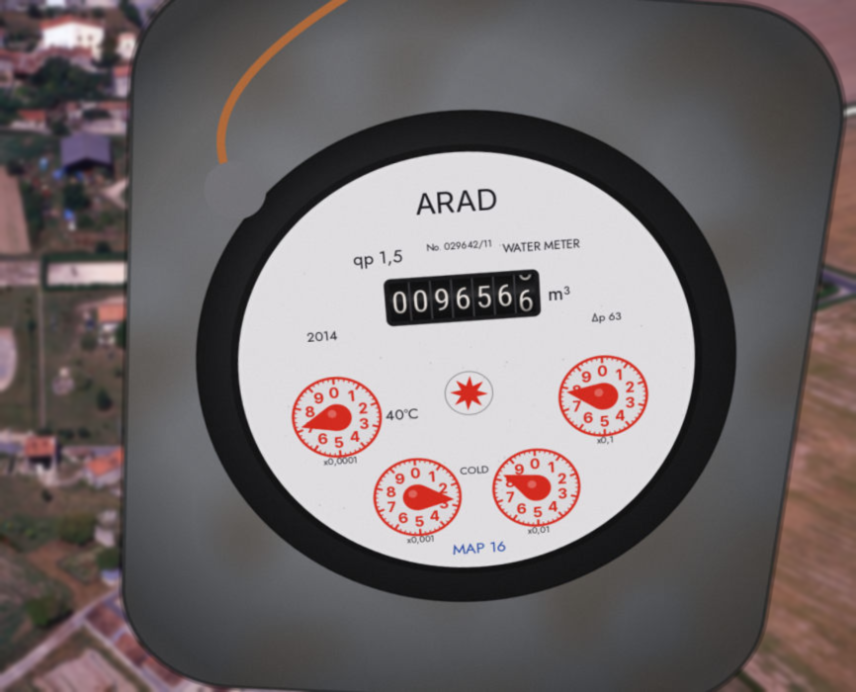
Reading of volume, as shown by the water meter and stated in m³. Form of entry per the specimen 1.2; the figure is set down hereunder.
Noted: 96565.7827
